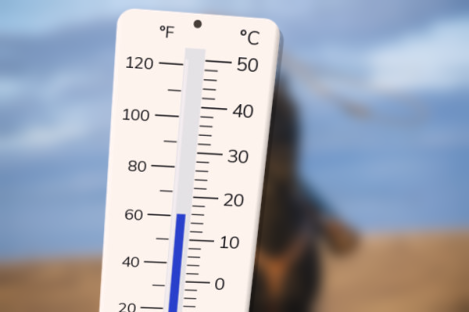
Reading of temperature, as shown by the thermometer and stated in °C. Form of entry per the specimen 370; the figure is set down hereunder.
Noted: 16
